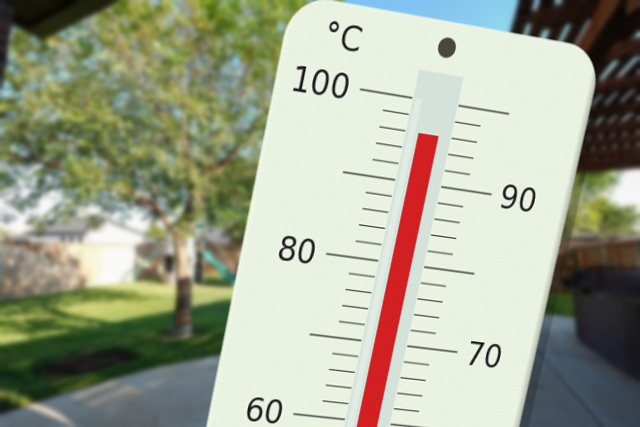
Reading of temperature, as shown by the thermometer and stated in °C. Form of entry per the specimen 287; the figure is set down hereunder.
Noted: 96
